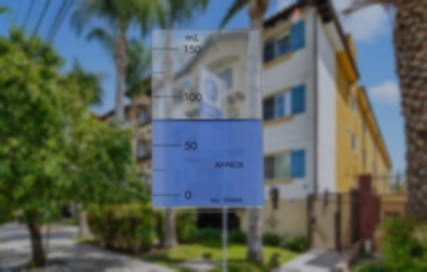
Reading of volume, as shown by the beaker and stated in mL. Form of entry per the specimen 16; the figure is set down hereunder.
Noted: 75
